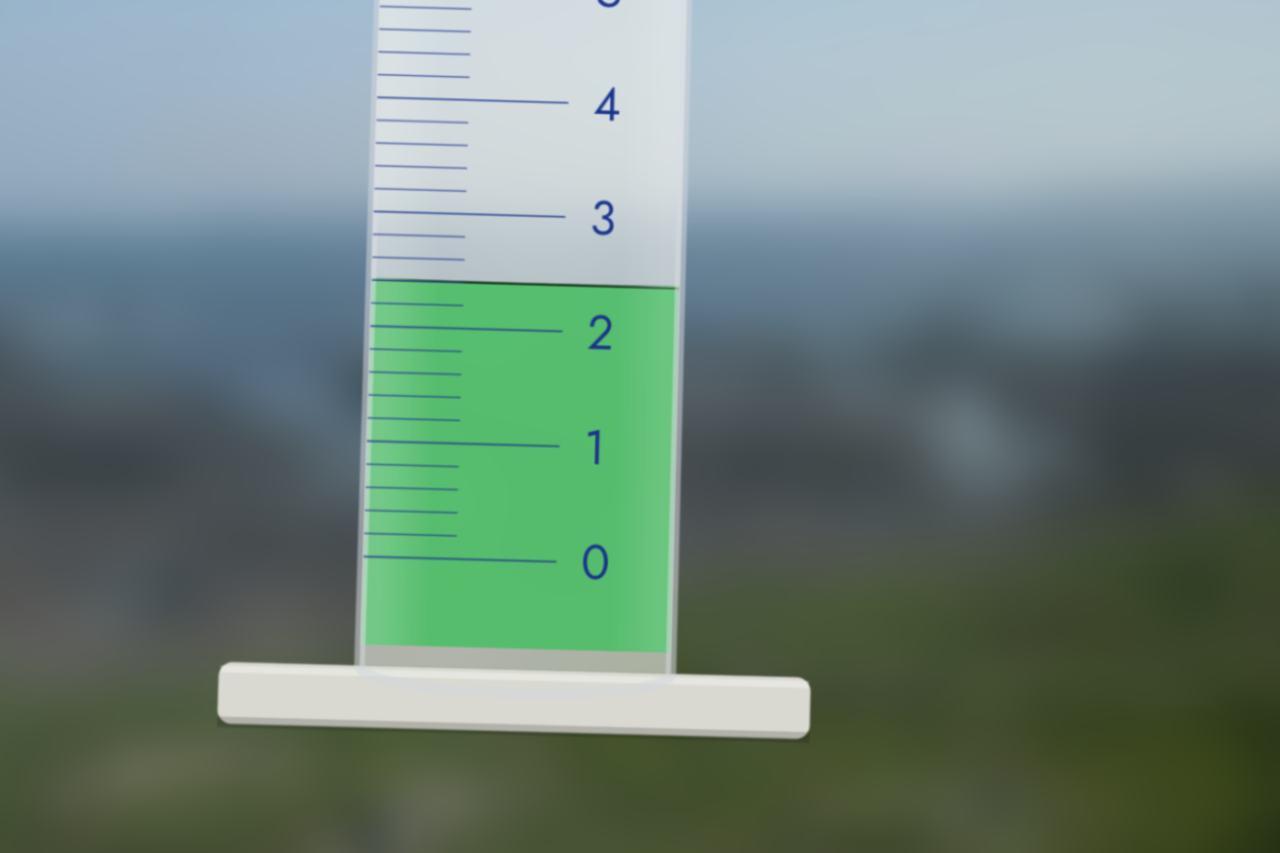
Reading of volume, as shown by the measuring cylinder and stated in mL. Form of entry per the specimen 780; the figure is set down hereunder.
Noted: 2.4
